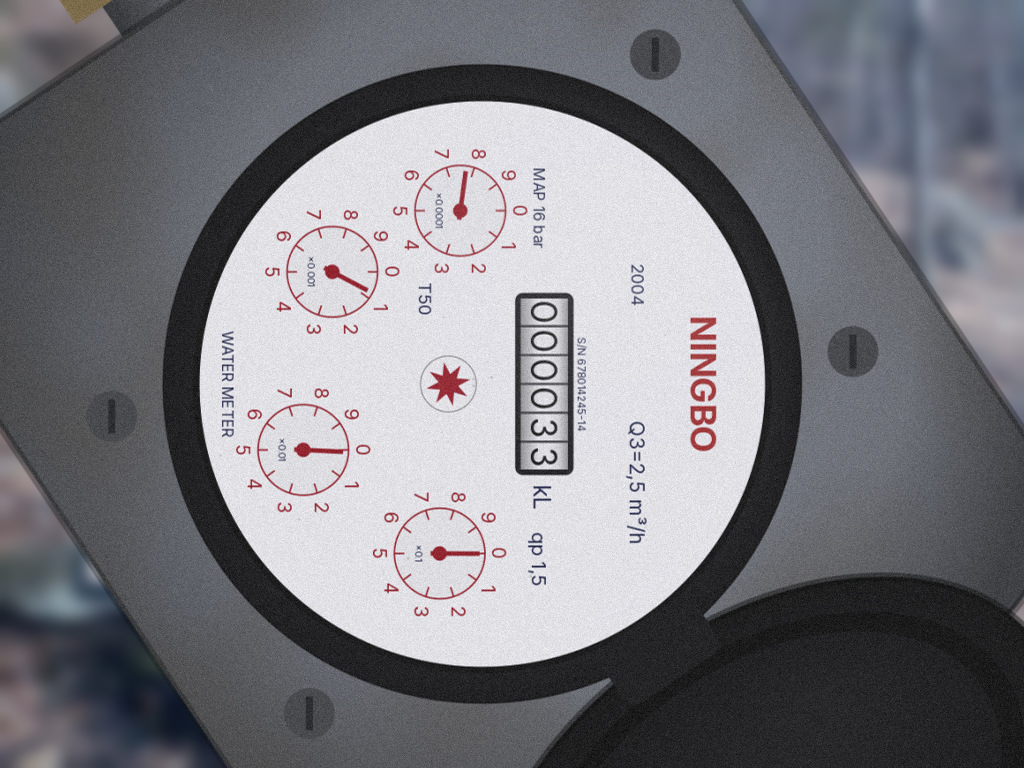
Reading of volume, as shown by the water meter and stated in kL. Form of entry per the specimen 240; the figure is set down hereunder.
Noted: 33.0007
